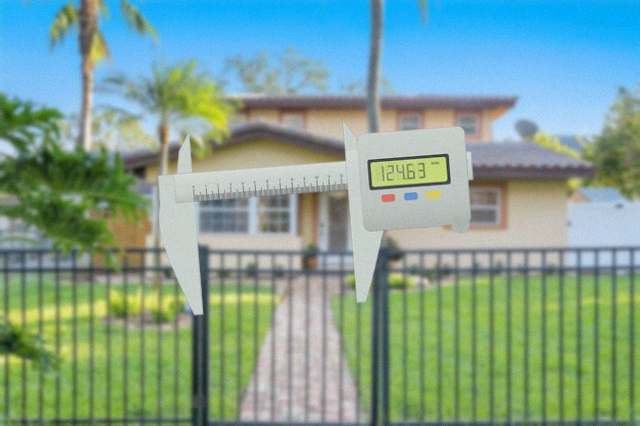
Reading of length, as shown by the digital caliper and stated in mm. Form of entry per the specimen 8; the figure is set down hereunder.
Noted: 124.63
